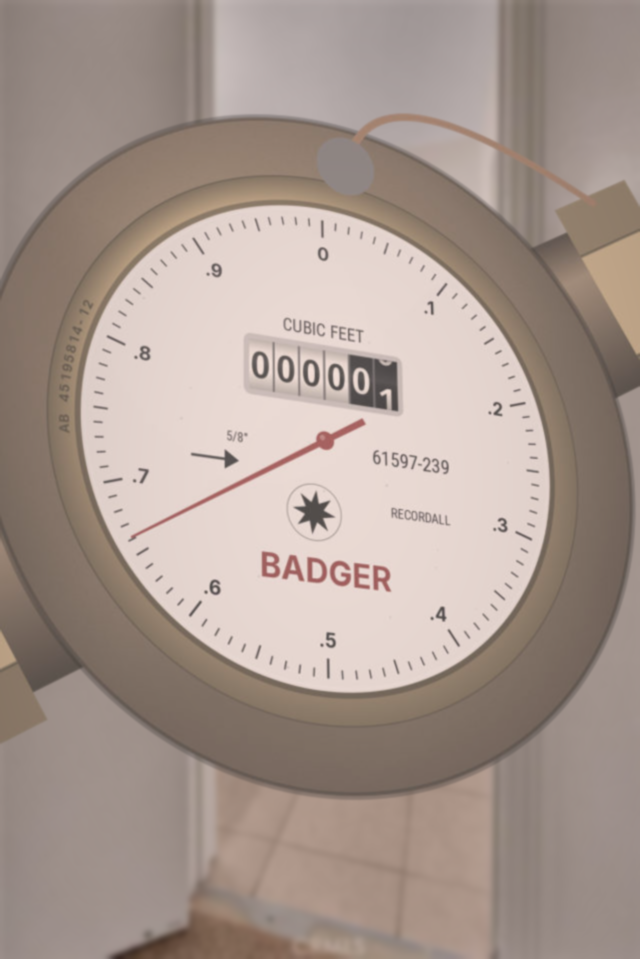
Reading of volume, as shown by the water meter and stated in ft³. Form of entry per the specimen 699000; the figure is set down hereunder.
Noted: 0.66
